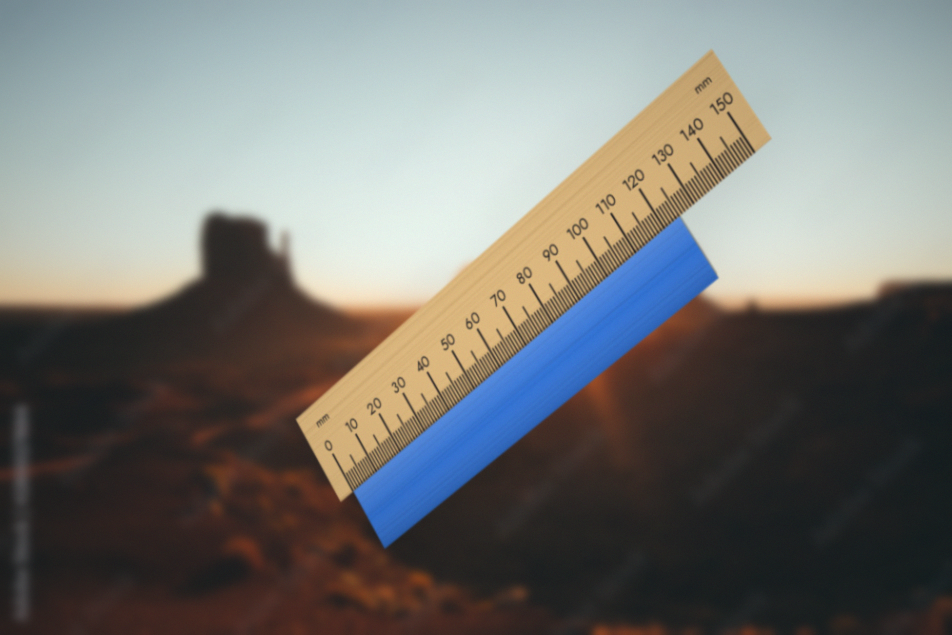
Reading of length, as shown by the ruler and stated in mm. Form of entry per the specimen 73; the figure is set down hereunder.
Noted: 125
